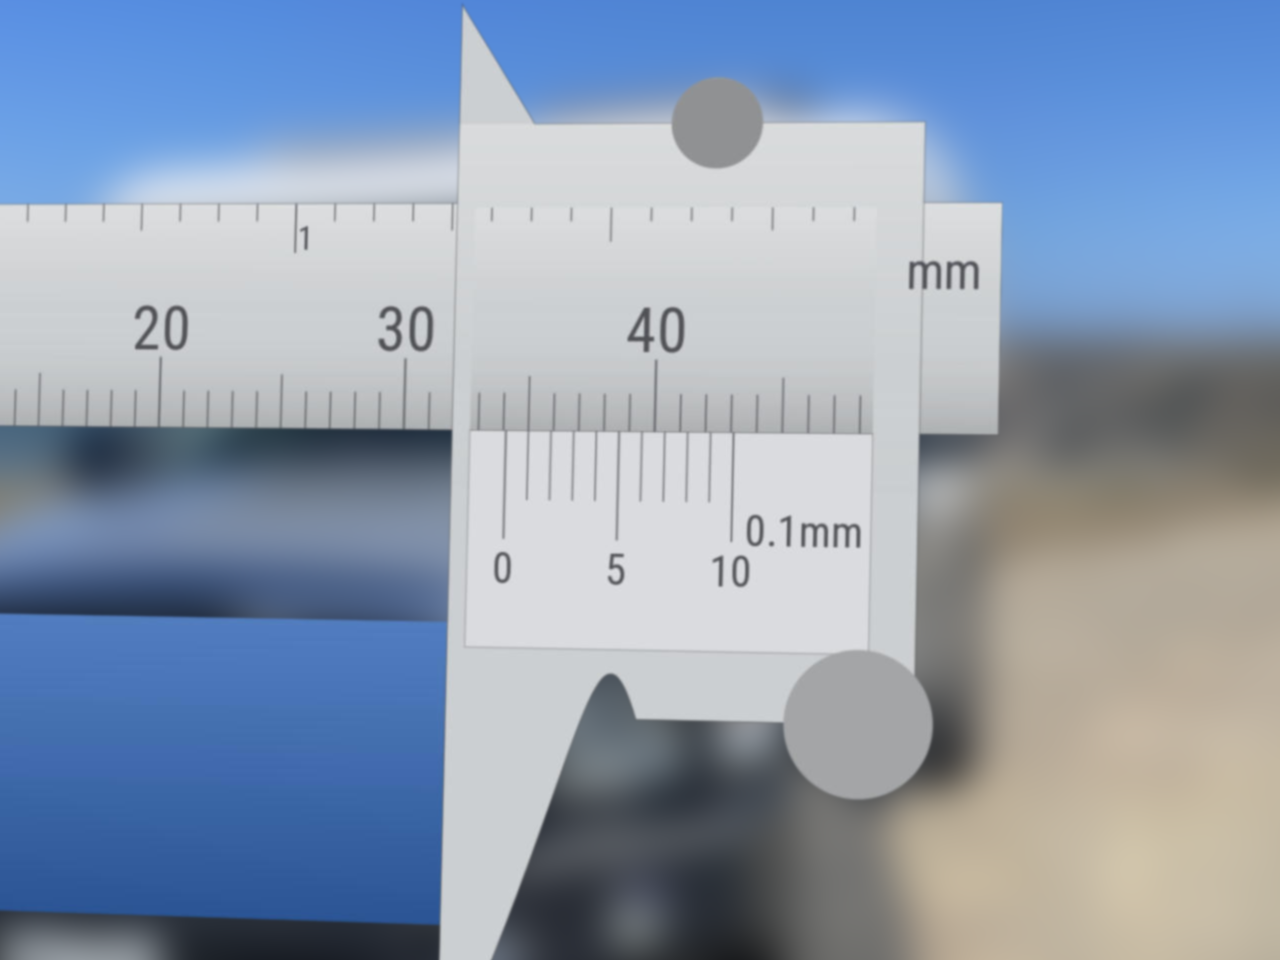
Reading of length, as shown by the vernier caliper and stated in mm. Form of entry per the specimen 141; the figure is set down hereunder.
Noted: 34.1
